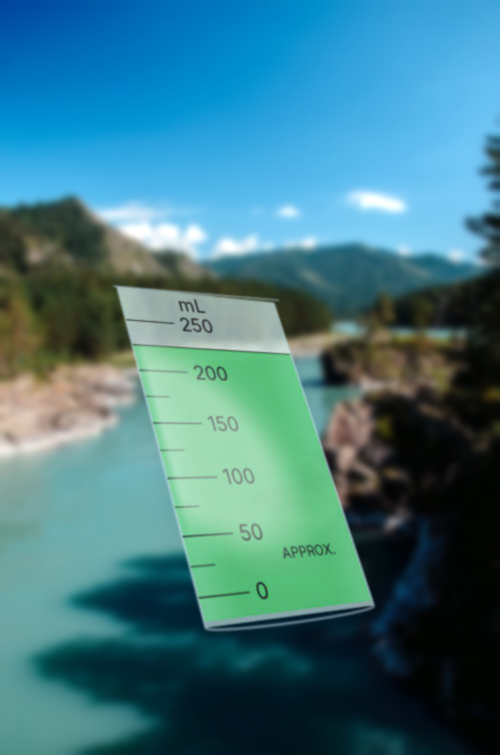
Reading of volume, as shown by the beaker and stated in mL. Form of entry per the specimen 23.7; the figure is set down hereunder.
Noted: 225
